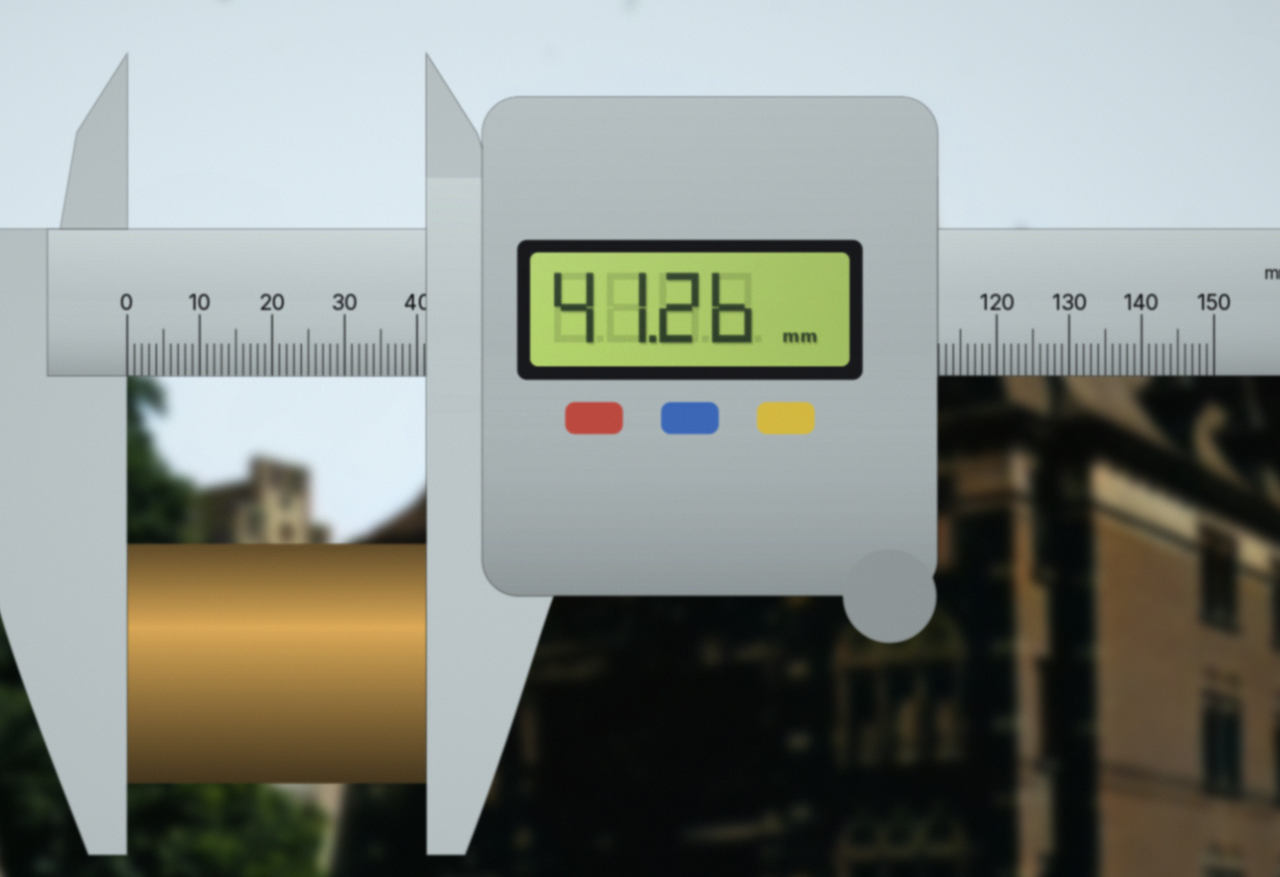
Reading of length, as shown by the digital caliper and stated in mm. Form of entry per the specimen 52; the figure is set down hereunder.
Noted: 41.26
